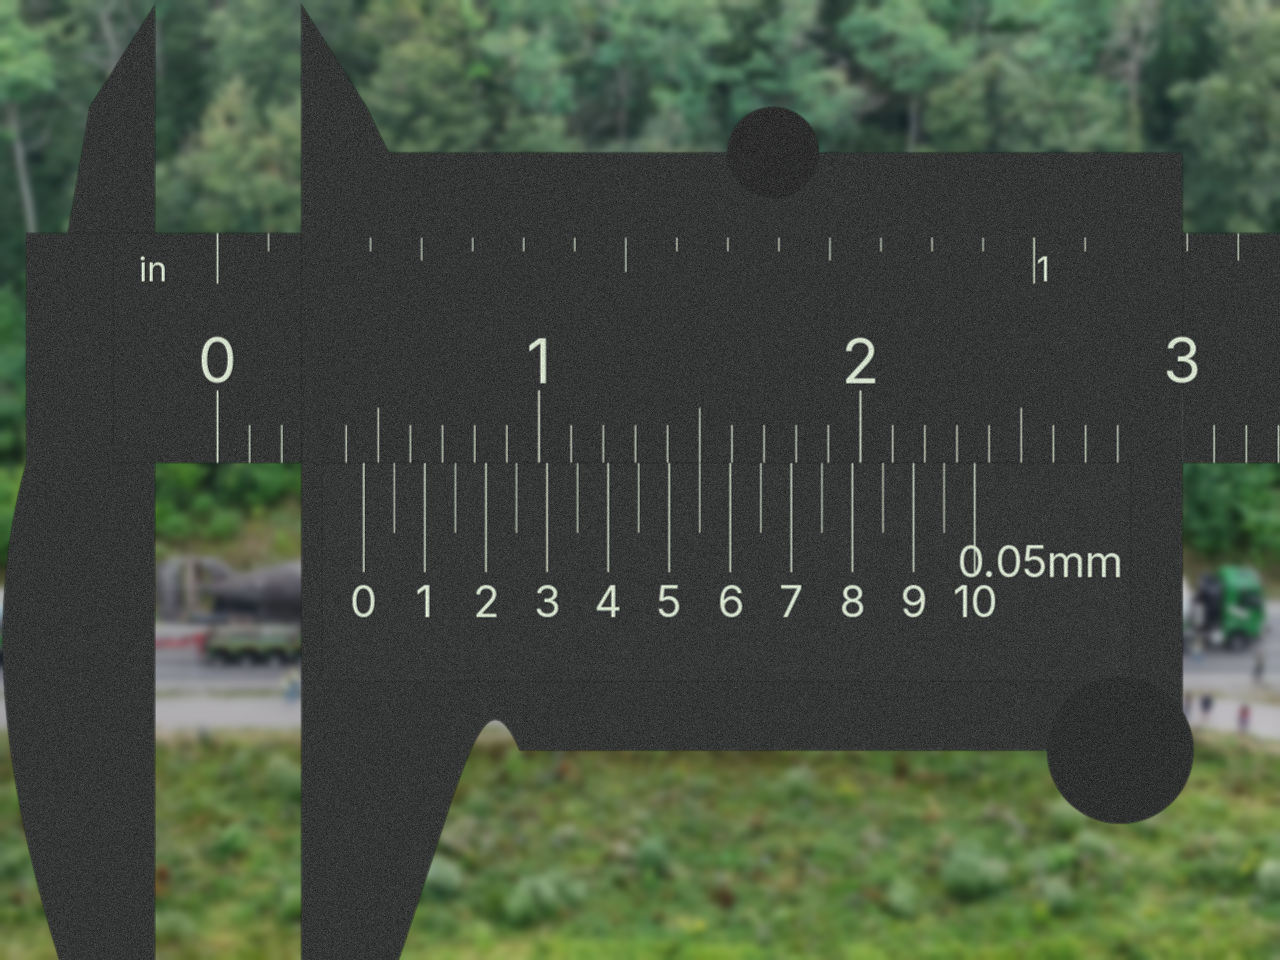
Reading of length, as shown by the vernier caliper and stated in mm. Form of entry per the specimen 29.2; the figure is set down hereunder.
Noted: 4.55
